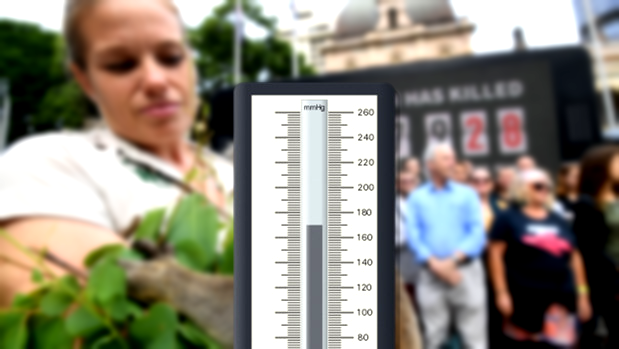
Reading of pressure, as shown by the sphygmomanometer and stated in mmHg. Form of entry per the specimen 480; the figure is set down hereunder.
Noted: 170
